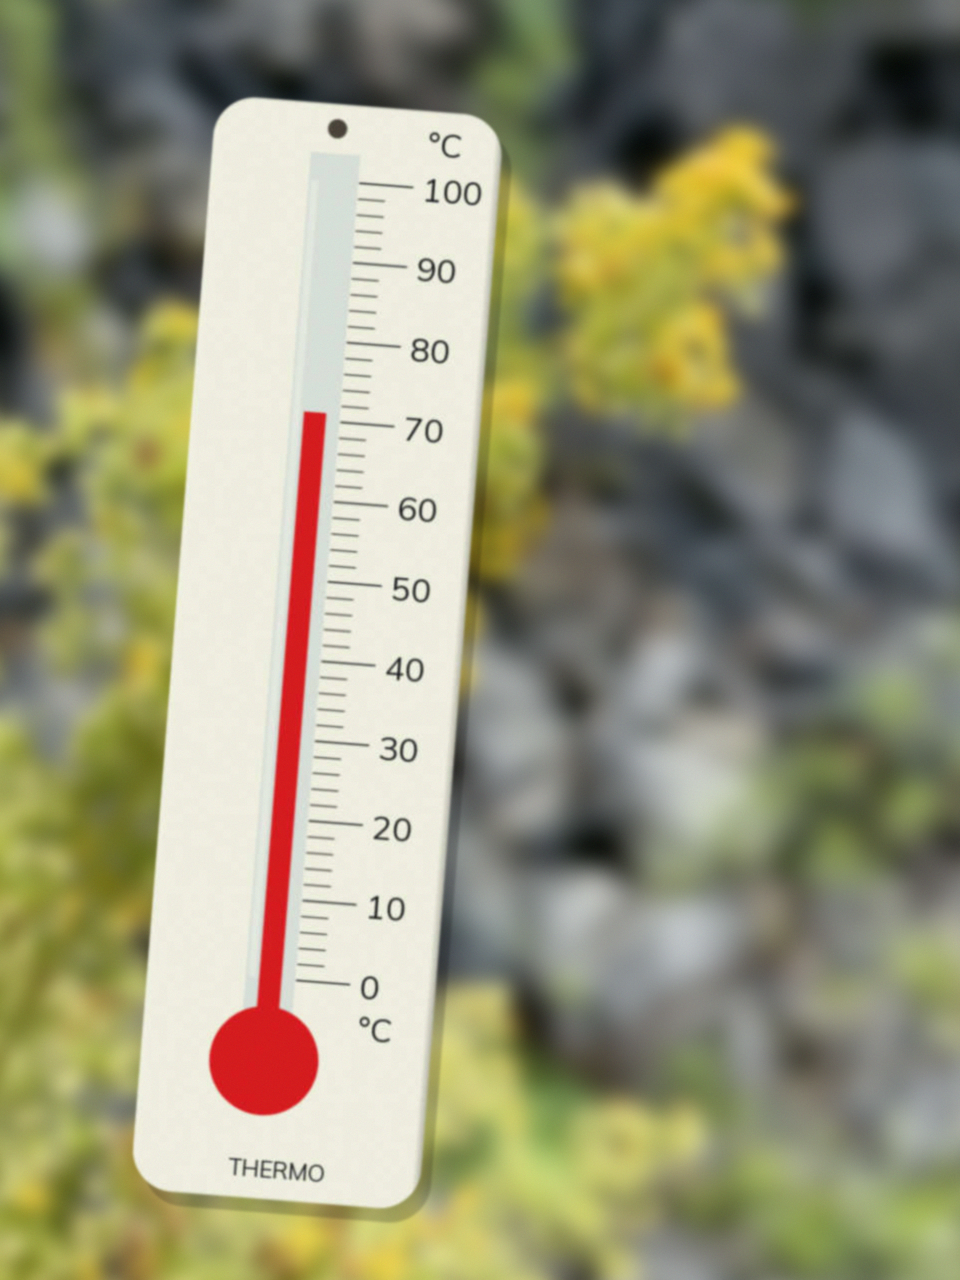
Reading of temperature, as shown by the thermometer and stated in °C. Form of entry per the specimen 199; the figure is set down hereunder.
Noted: 71
